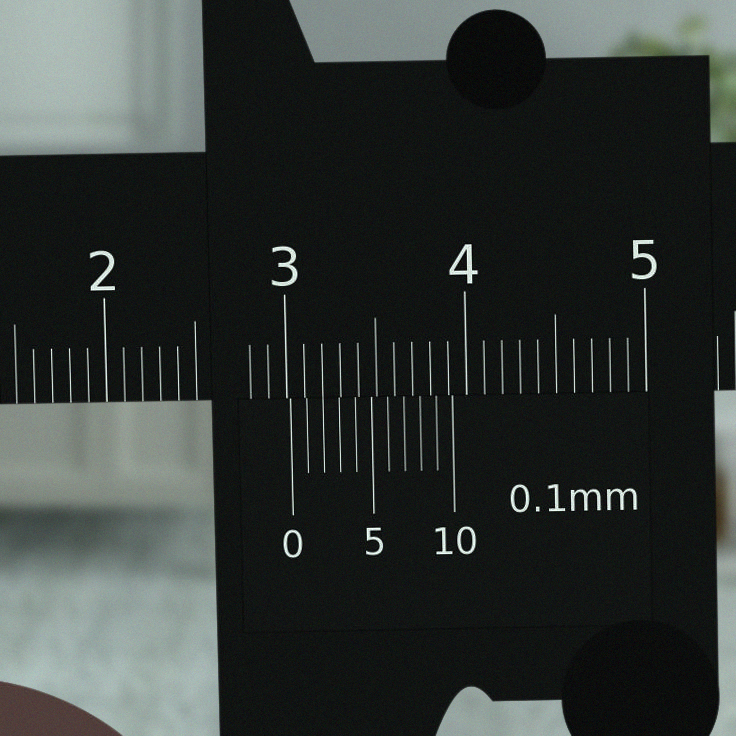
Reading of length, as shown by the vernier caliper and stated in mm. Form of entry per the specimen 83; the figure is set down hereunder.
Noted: 30.2
